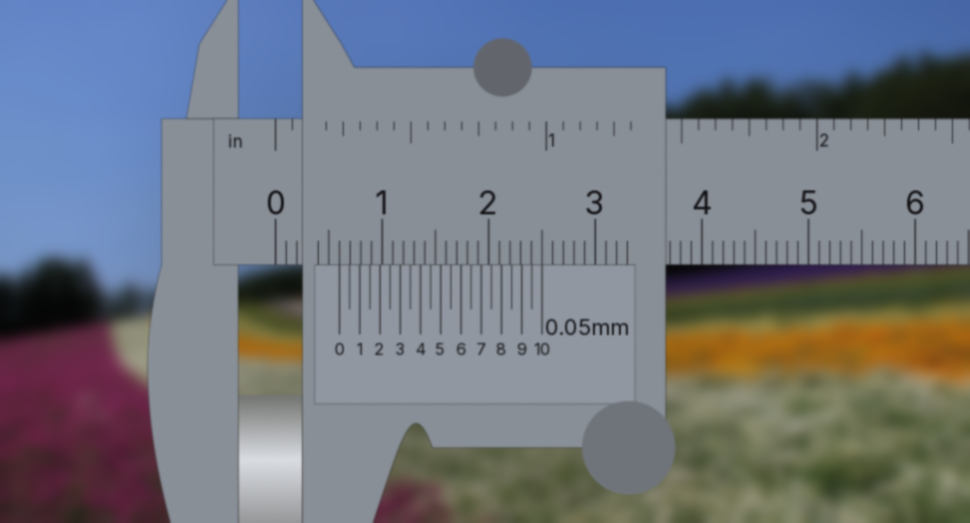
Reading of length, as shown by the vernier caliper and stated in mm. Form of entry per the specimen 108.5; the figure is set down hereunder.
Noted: 6.0
